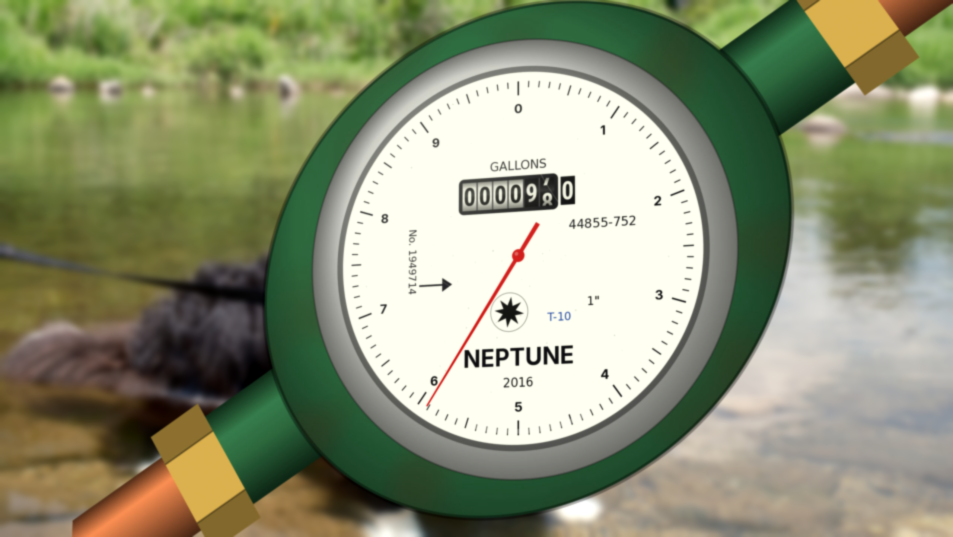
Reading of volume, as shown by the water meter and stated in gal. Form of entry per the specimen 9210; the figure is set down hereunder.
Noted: 975.9
